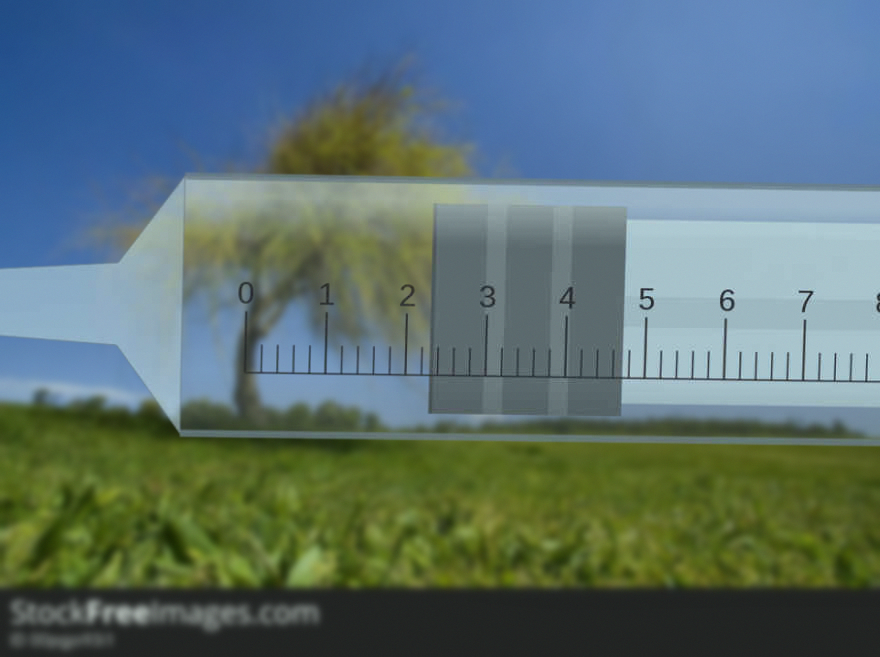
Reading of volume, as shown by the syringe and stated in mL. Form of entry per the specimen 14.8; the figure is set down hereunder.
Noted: 2.3
